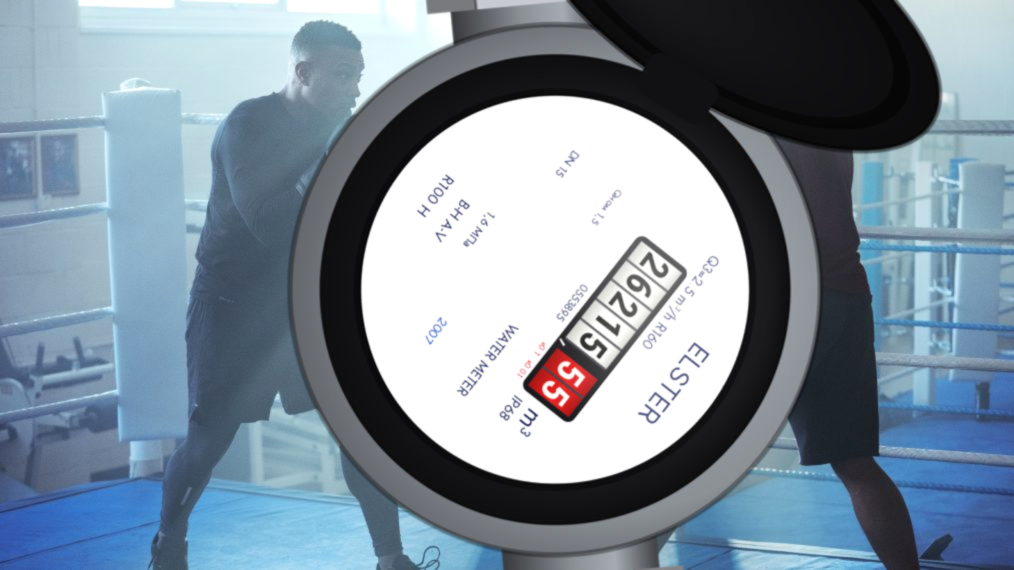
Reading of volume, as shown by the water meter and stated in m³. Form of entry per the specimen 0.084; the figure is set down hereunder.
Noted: 26215.55
